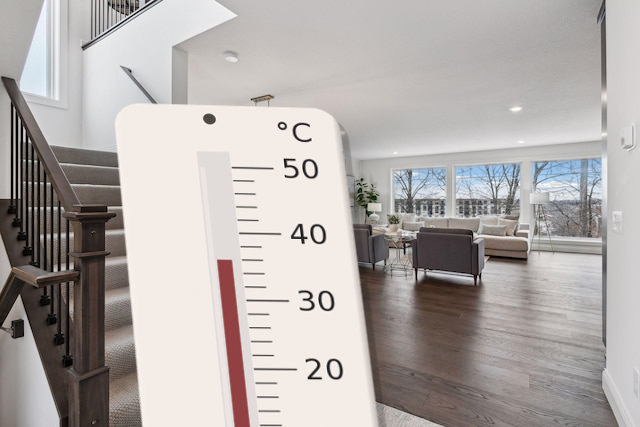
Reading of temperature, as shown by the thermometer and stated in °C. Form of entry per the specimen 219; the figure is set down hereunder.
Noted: 36
